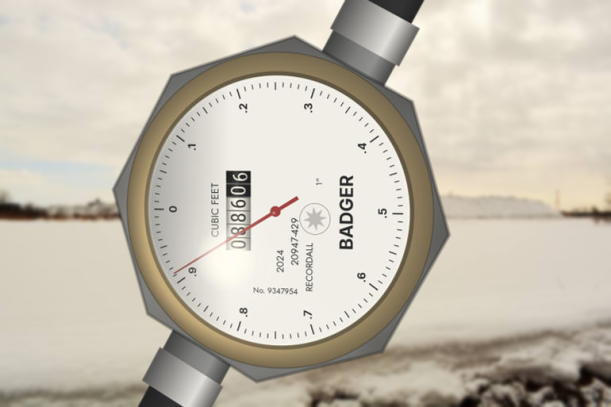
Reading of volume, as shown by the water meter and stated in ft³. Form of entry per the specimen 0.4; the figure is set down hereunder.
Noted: 88605.91
